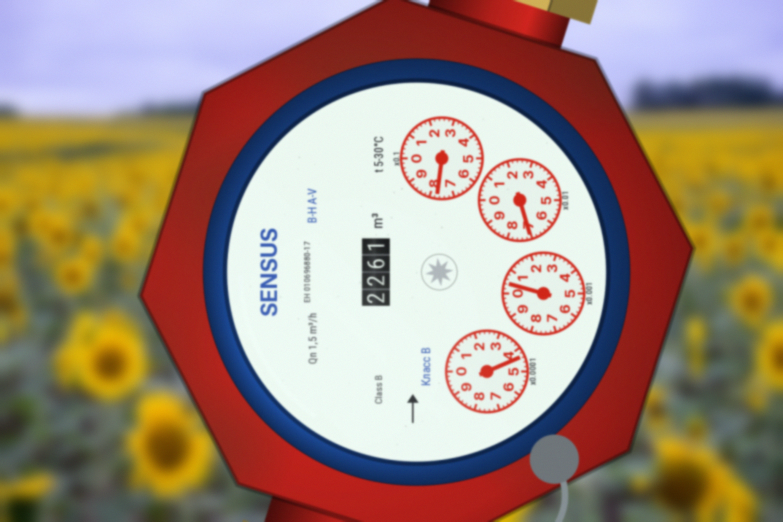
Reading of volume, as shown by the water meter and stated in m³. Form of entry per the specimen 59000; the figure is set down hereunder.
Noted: 2261.7704
